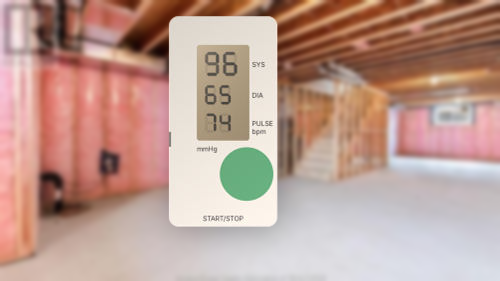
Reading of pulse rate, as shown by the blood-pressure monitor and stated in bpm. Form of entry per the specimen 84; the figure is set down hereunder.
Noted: 74
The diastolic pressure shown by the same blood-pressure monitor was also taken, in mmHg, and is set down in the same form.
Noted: 65
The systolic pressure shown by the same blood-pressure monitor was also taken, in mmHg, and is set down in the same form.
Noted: 96
